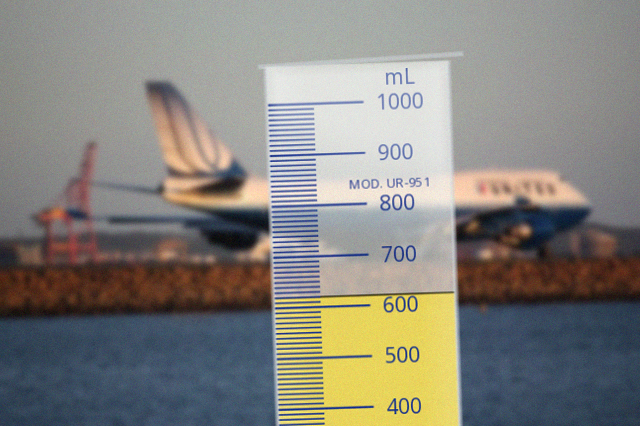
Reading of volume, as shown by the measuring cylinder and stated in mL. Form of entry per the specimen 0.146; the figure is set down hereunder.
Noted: 620
